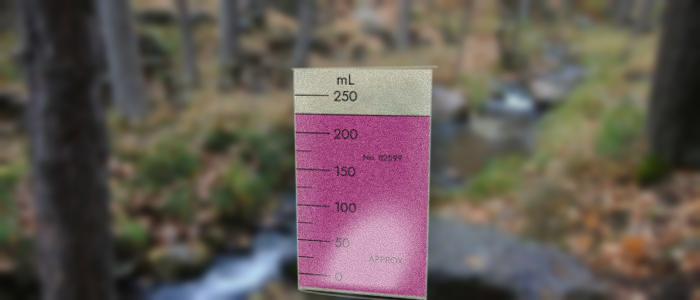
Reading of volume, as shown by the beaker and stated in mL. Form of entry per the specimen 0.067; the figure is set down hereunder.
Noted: 225
